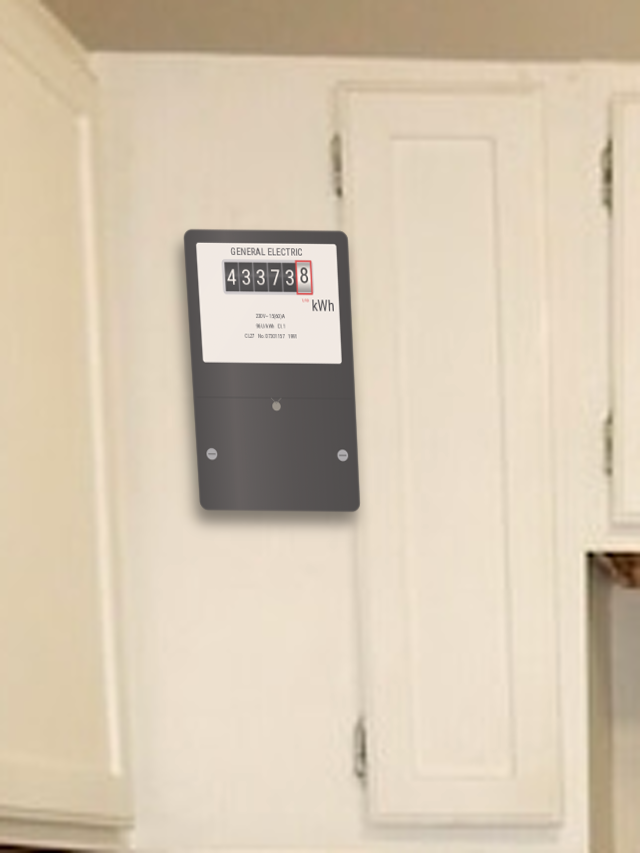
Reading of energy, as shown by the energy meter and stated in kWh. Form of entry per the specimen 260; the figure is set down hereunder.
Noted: 43373.8
